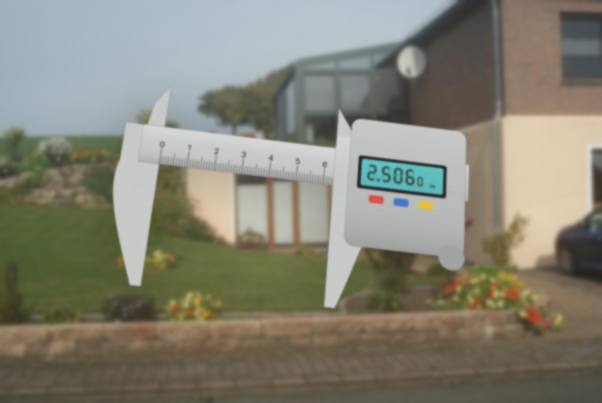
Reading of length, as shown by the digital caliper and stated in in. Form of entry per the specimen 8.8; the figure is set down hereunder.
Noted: 2.5060
